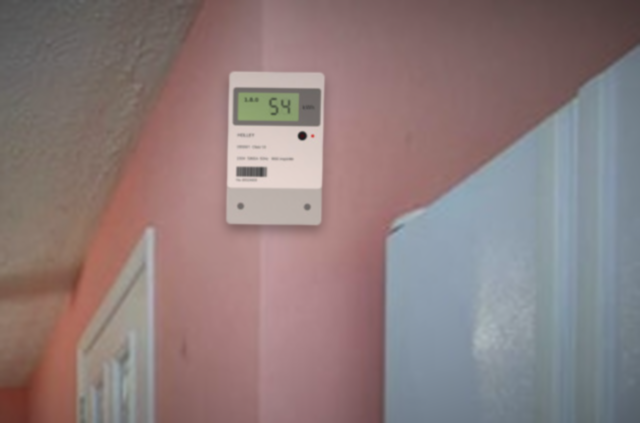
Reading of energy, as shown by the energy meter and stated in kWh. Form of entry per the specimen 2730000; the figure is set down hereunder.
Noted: 54
